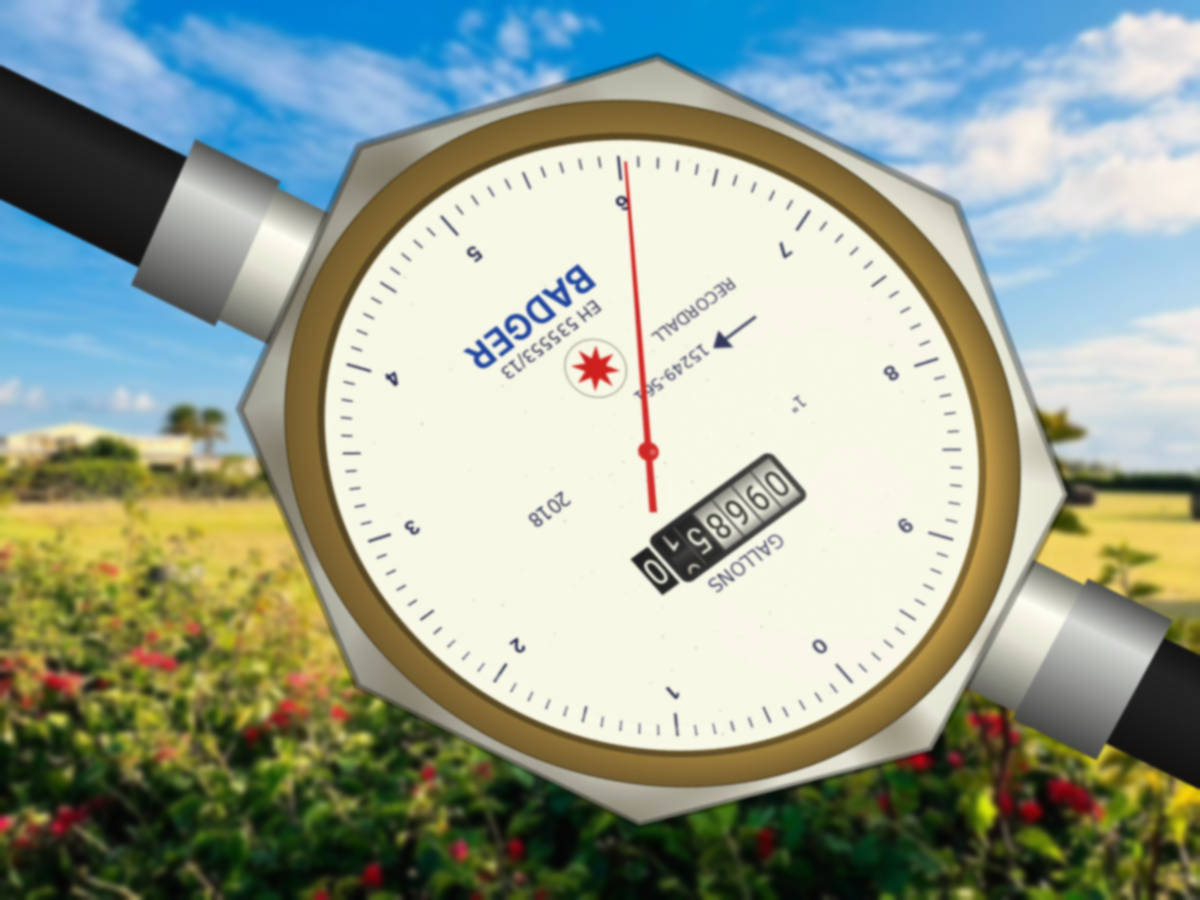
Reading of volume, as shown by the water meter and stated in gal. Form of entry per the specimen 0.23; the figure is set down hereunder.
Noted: 968506.0
